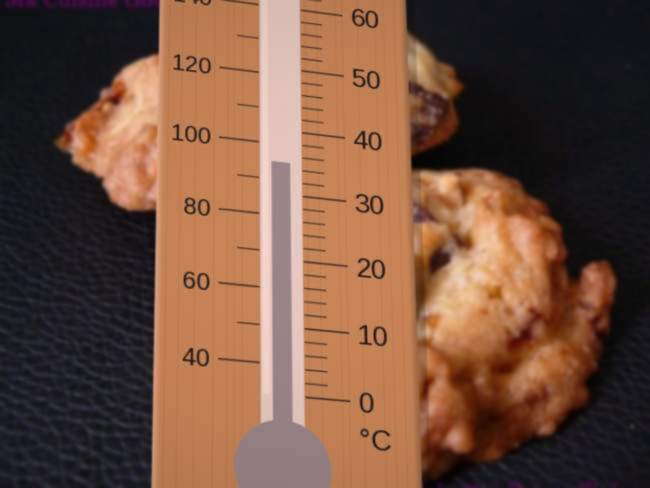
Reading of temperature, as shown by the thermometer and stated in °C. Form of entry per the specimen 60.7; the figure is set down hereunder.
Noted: 35
